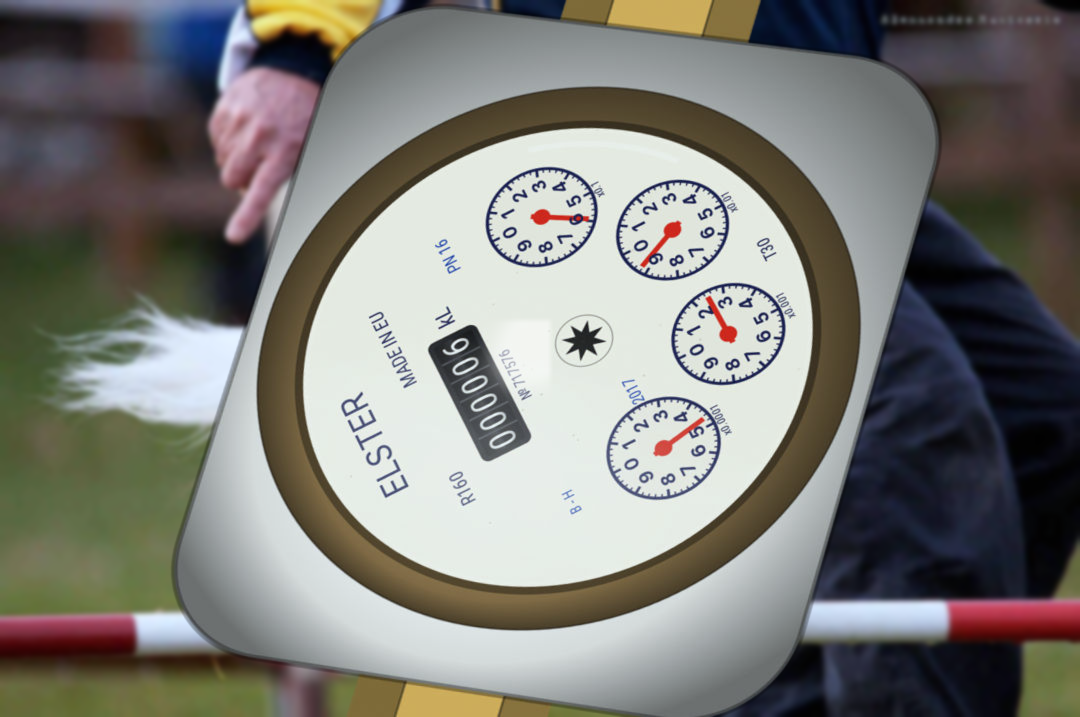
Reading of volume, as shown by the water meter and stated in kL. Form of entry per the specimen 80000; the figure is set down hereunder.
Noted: 6.5924
